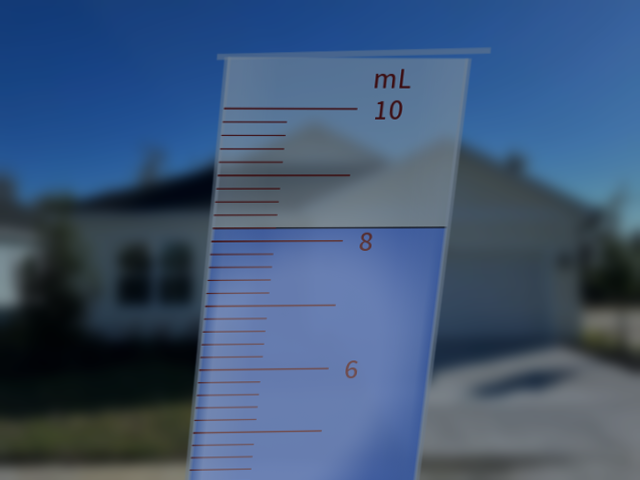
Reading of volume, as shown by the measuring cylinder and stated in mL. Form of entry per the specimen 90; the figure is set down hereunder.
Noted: 8.2
